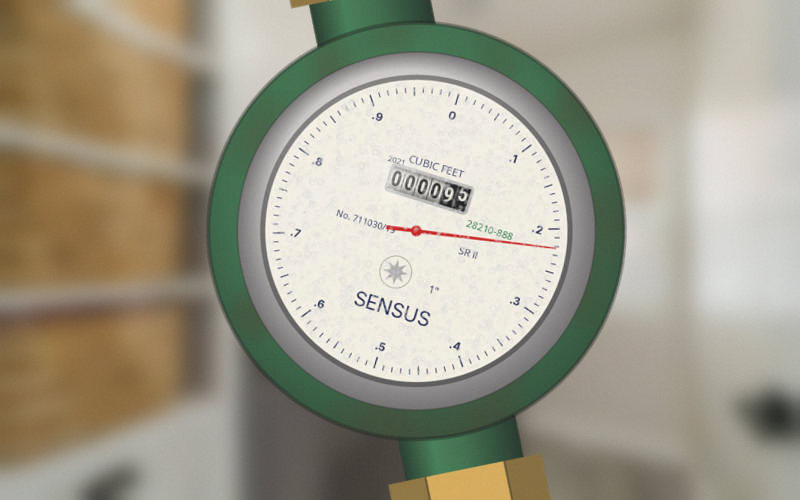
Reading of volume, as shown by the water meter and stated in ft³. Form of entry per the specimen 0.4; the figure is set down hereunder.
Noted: 95.22
